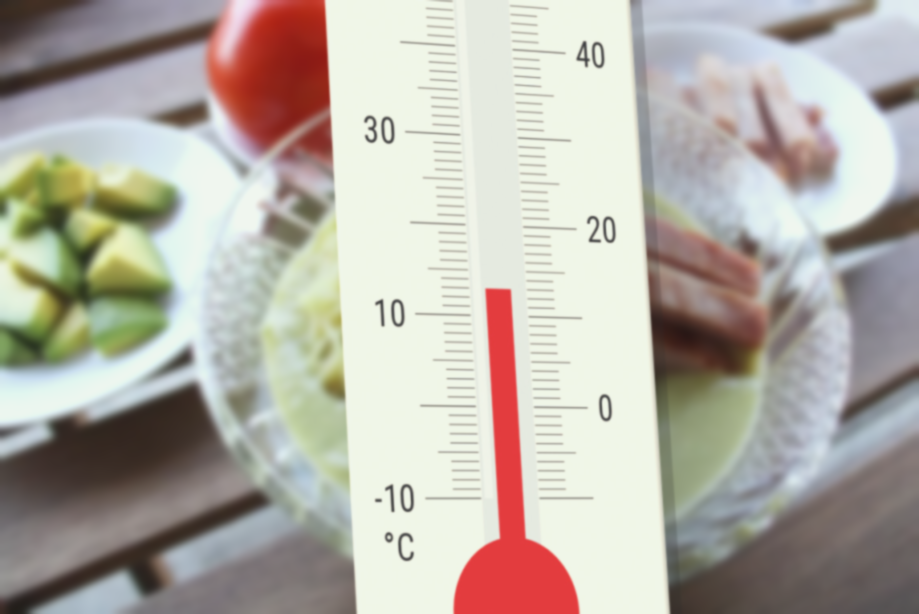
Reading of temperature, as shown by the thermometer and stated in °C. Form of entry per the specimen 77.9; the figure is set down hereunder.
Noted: 13
